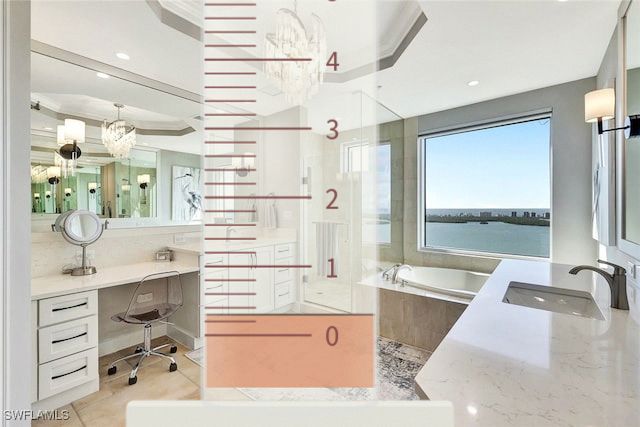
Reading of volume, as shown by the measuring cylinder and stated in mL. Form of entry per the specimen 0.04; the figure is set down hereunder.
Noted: 0.3
